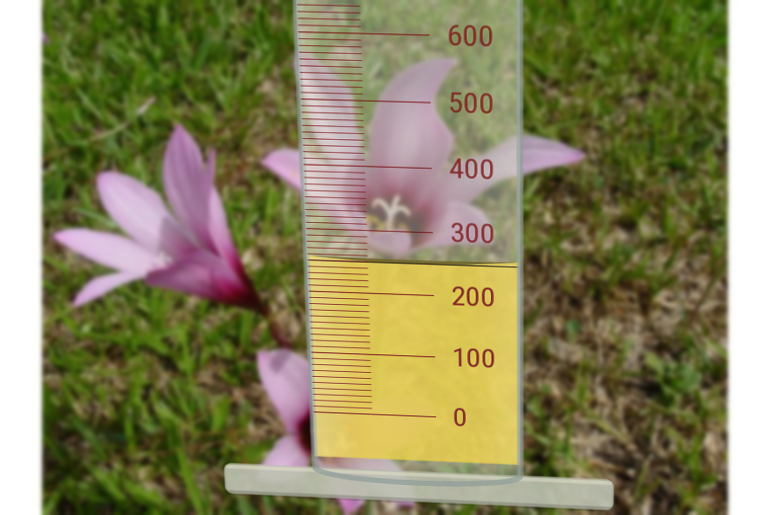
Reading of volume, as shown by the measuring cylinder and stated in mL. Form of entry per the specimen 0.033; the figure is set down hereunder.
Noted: 250
